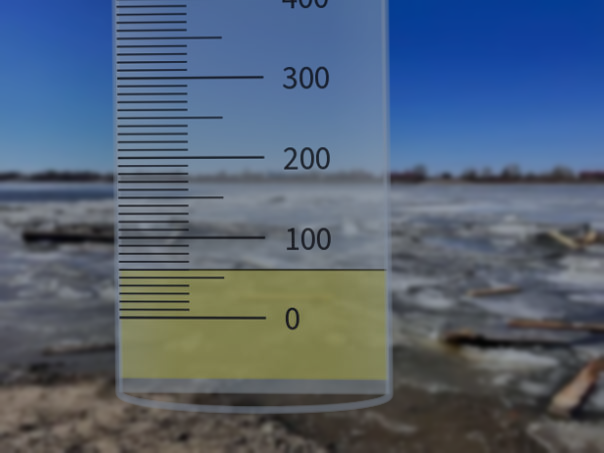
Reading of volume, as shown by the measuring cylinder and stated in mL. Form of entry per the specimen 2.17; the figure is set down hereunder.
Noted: 60
